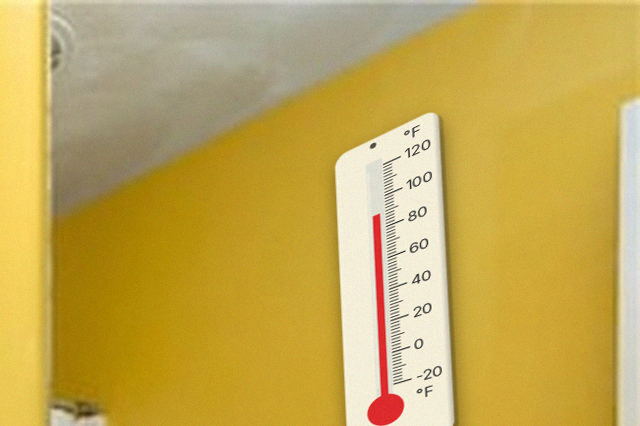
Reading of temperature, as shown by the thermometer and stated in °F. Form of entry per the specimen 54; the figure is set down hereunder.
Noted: 90
